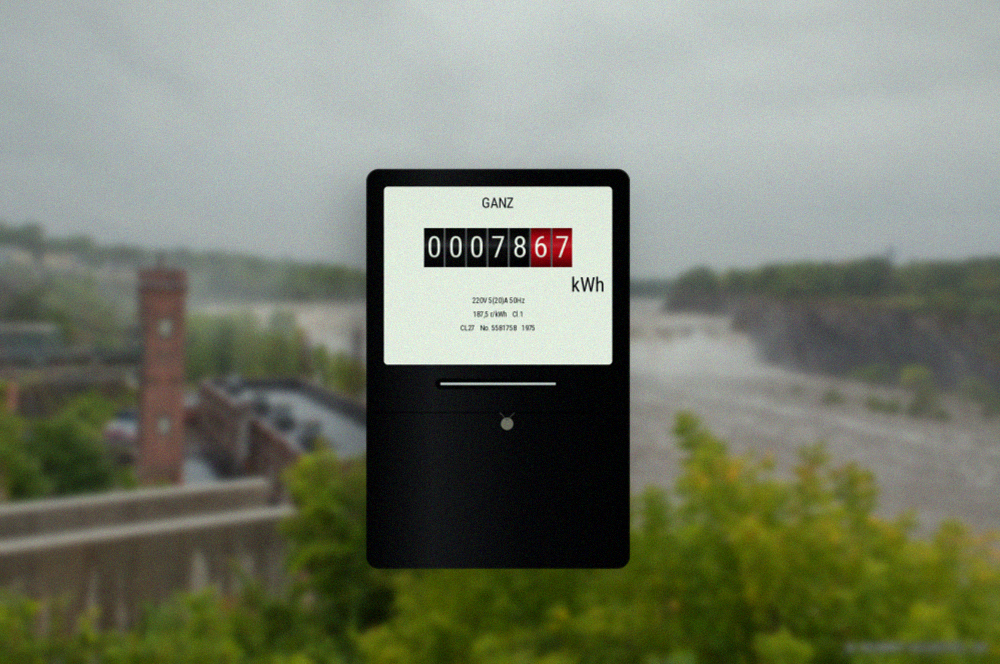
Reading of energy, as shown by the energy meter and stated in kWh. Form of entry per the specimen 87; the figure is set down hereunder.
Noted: 78.67
